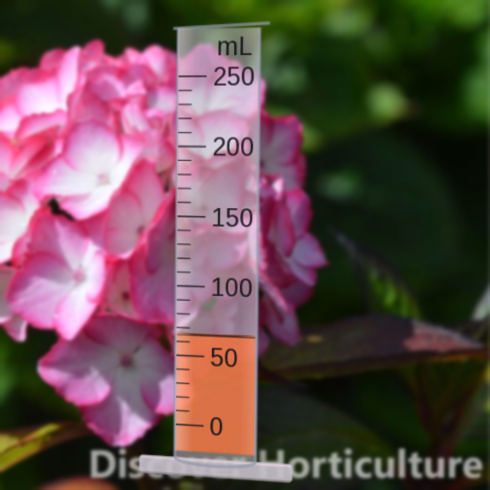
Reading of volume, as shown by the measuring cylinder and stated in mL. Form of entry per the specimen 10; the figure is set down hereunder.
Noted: 65
